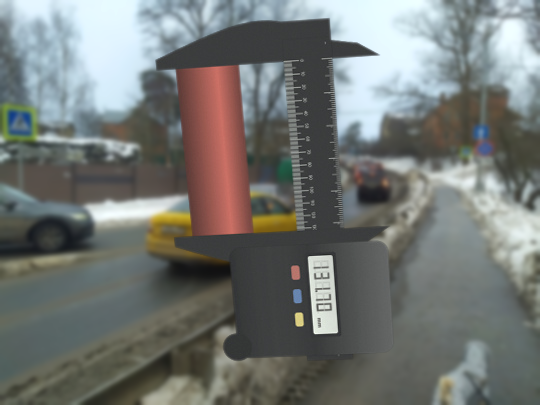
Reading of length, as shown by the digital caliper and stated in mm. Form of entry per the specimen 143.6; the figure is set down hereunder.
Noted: 131.70
